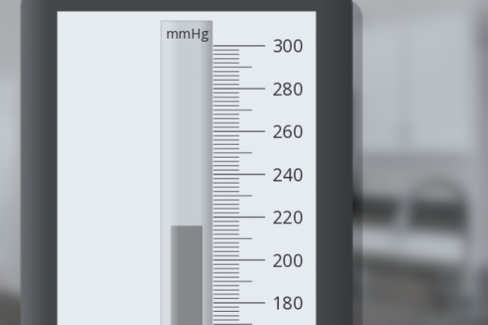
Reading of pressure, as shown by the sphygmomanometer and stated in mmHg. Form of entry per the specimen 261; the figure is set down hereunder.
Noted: 216
